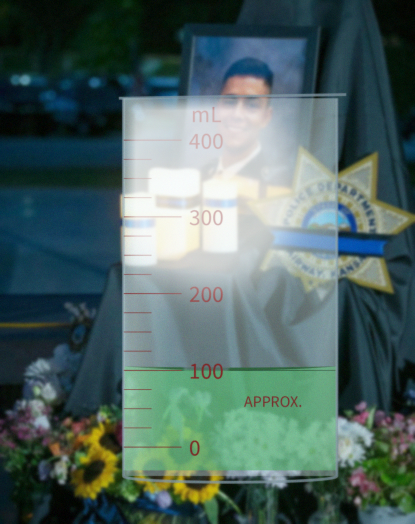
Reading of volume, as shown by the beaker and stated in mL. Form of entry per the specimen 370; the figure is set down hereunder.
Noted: 100
